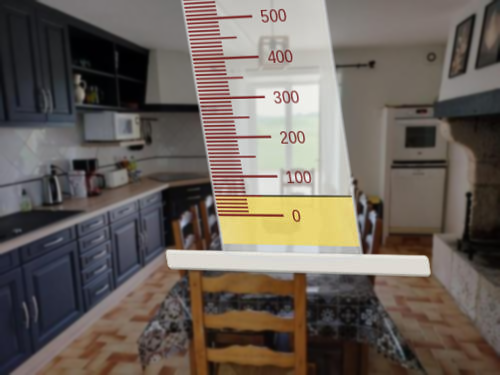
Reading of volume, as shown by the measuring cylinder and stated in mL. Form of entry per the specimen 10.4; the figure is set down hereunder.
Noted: 50
